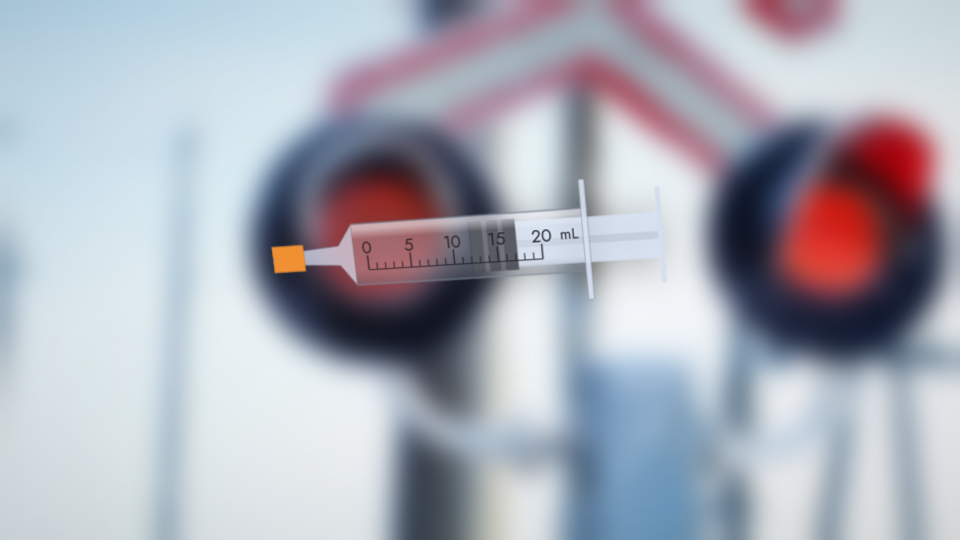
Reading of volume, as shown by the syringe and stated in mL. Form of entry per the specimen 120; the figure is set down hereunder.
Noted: 12
